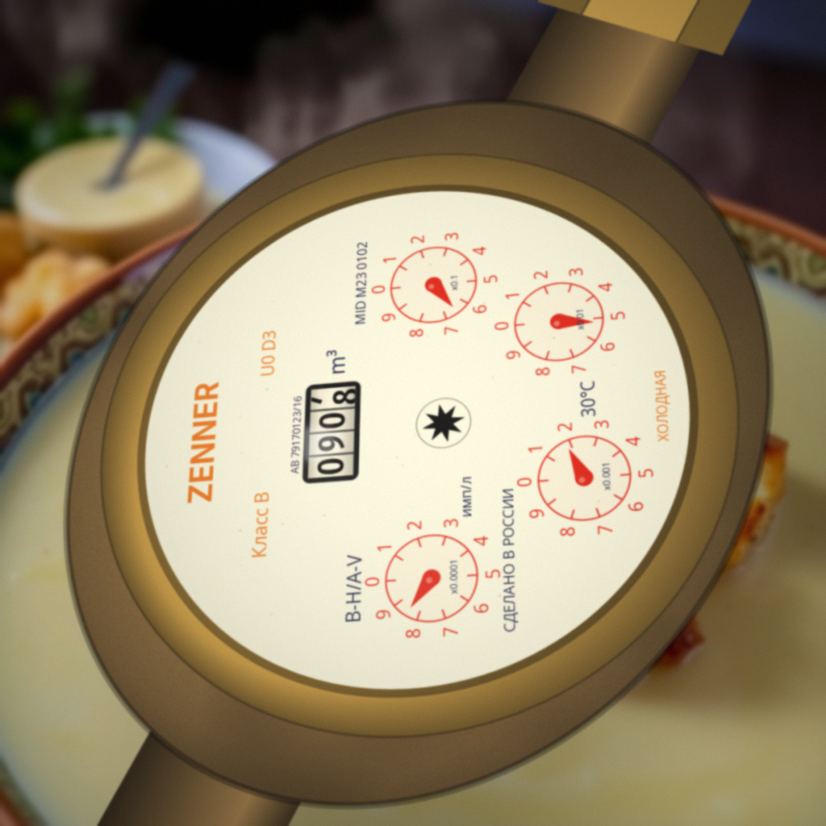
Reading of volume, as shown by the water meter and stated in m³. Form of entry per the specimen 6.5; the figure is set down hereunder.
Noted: 907.6518
